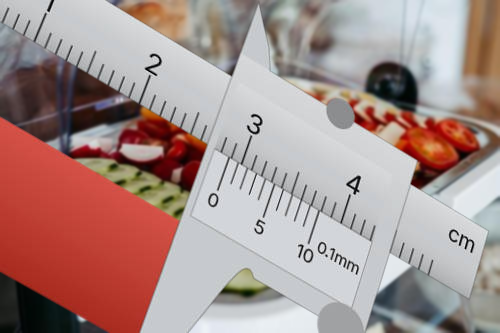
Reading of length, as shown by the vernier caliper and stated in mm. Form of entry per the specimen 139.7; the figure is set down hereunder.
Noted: 28.8
